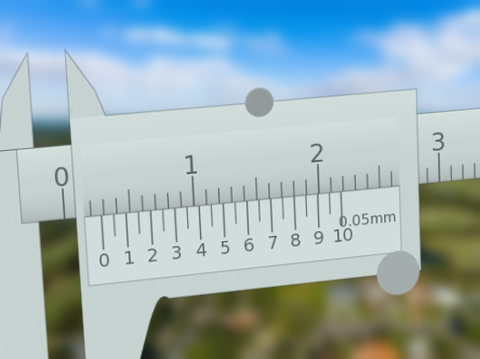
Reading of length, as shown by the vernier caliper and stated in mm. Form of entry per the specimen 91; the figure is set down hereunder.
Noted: 2.8
